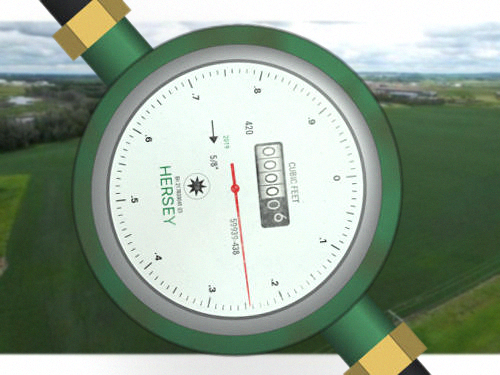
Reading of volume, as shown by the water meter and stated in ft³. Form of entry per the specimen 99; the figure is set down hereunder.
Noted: 6.24
